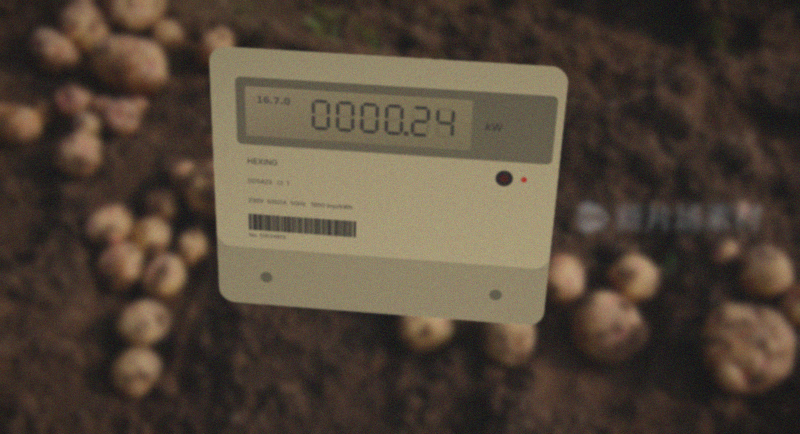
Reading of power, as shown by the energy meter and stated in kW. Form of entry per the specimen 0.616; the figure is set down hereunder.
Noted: 0.24
